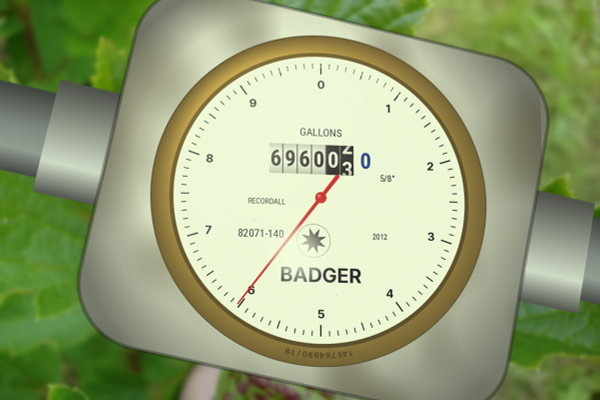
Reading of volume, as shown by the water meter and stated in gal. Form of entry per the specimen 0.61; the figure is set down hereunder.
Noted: 6960026.0
